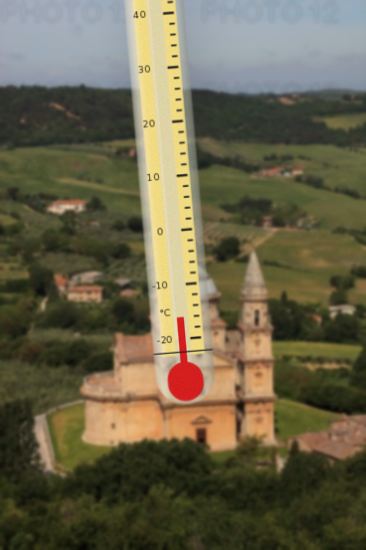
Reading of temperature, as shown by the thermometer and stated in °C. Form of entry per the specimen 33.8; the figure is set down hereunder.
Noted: -16
